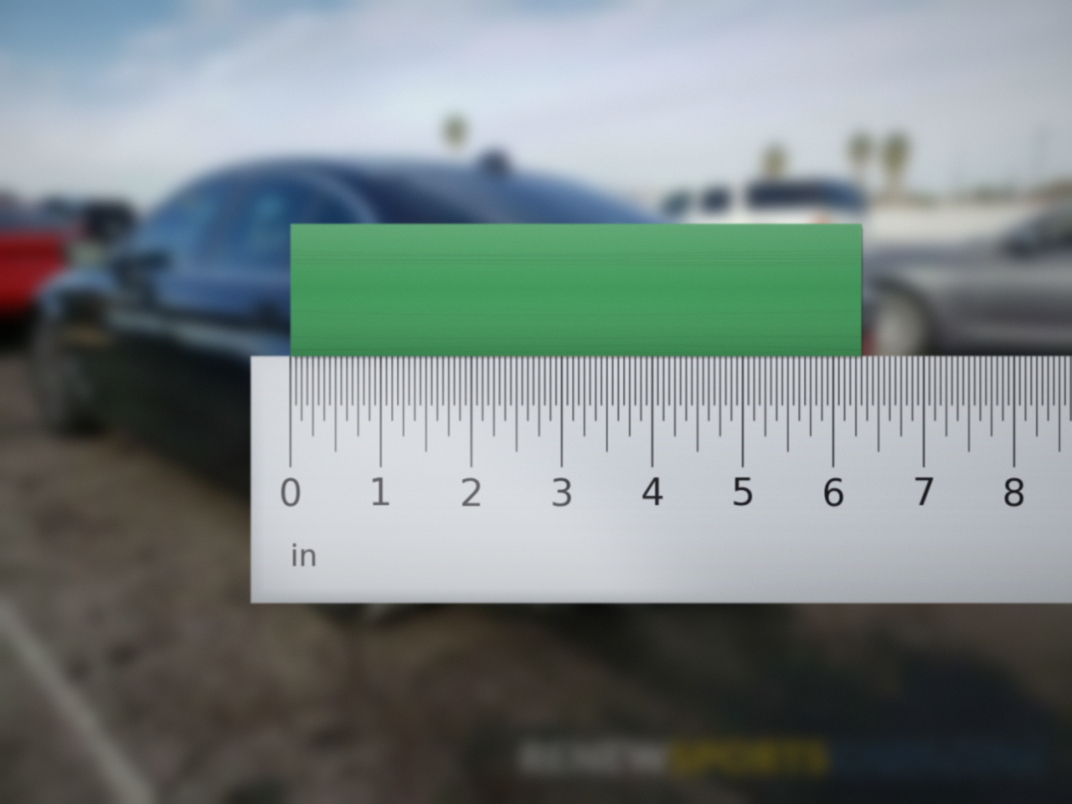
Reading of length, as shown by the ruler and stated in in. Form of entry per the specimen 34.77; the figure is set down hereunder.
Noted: 6.3125
